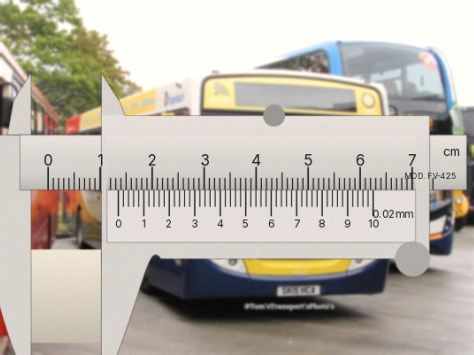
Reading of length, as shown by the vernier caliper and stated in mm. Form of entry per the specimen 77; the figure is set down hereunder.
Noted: 13.5
